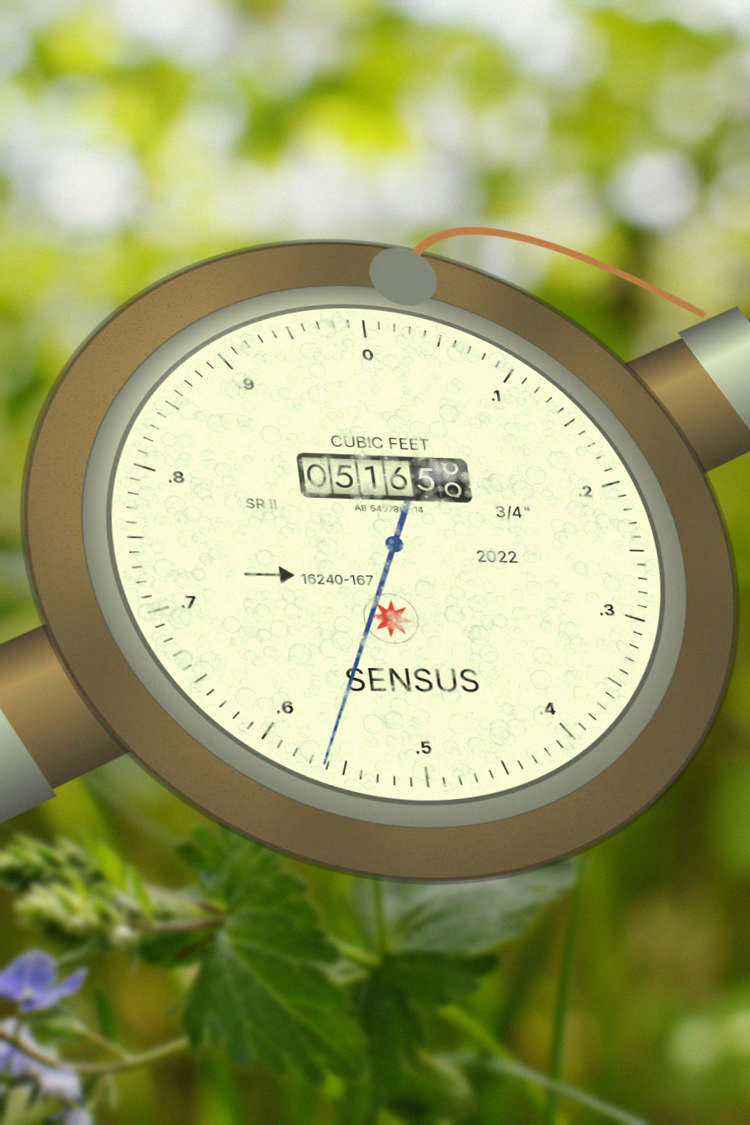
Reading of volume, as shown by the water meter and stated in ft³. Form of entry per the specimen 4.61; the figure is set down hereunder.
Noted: 51658.56
